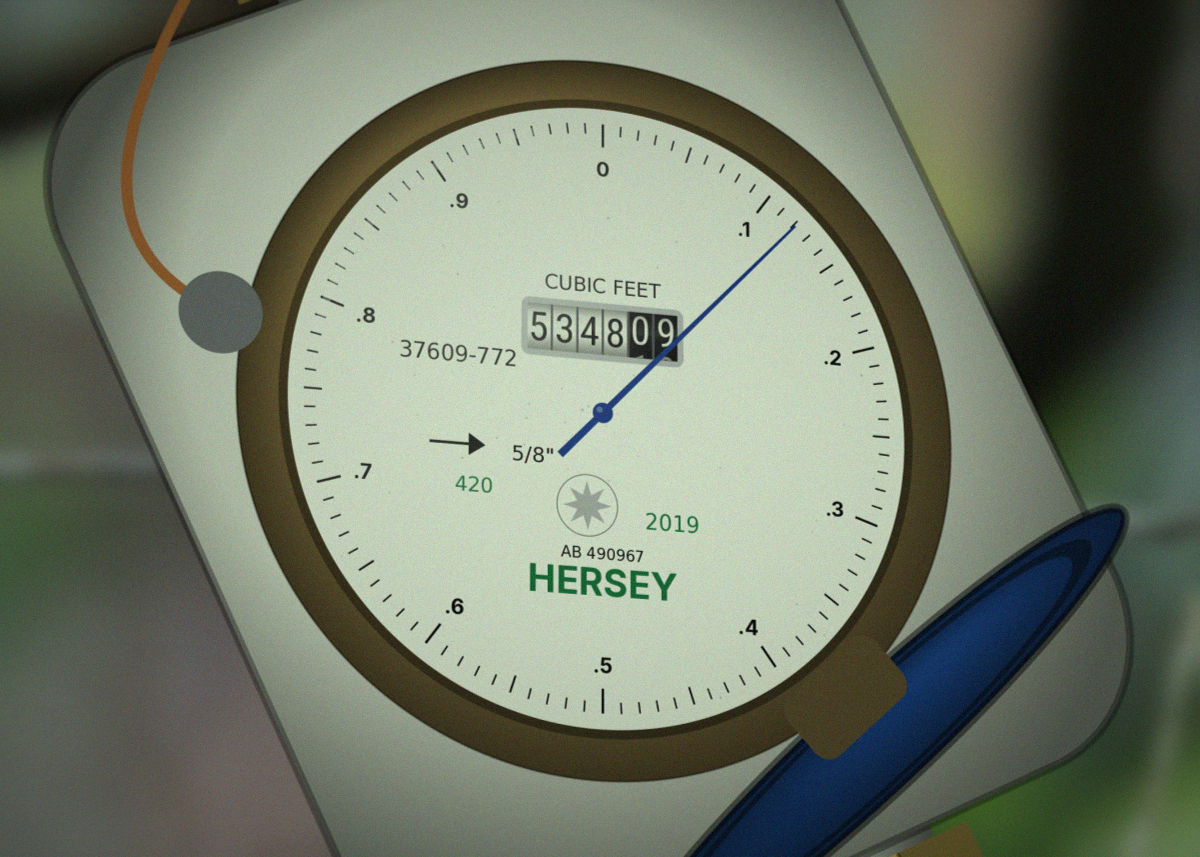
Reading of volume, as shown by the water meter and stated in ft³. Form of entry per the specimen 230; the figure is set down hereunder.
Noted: 534809.12
